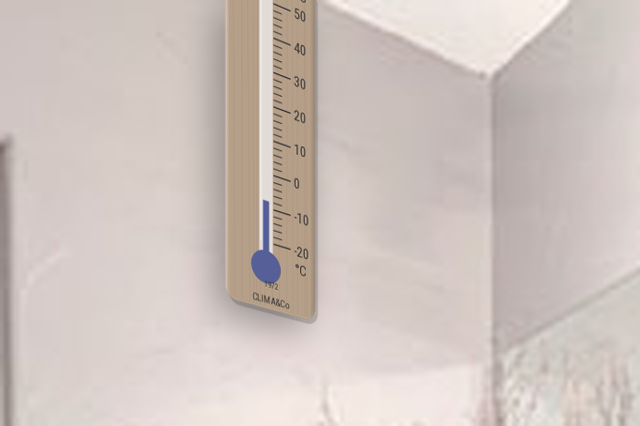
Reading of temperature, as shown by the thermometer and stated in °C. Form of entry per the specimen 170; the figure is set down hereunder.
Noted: -8
